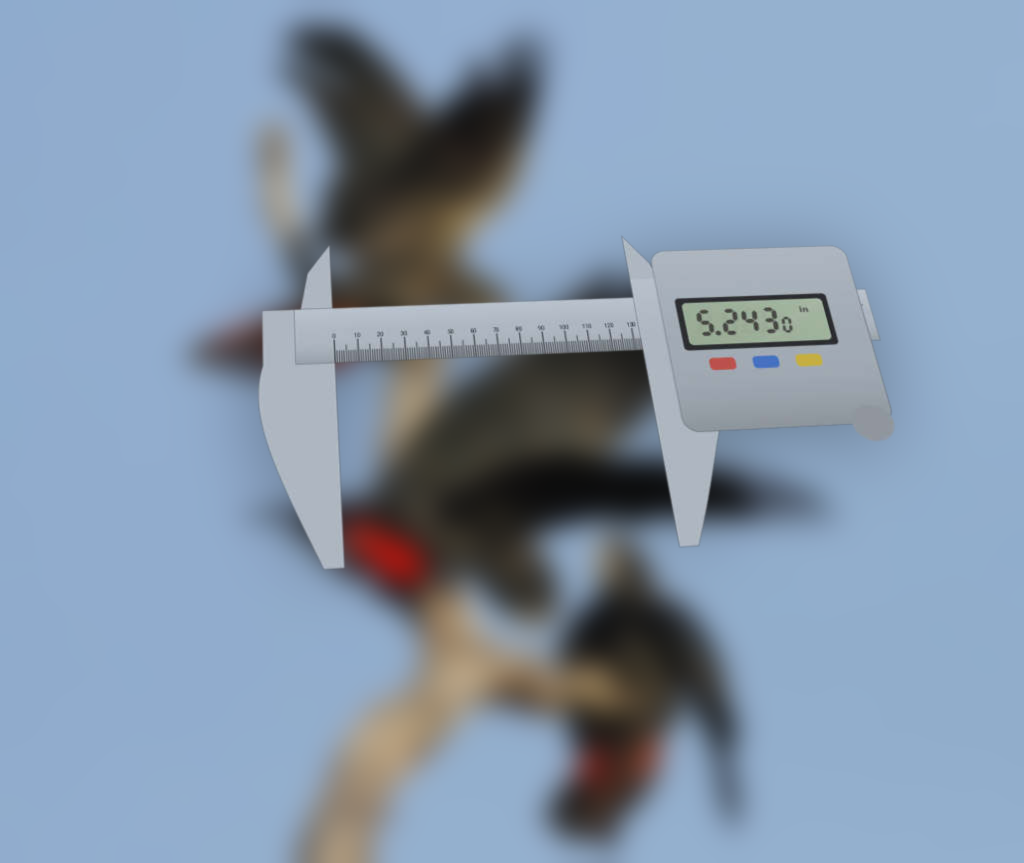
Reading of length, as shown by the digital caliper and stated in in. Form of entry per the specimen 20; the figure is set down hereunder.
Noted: 5.2430
